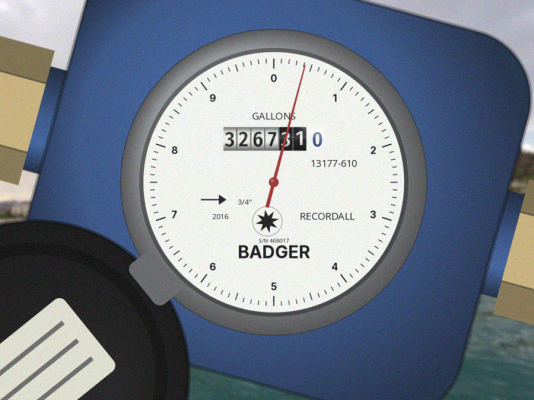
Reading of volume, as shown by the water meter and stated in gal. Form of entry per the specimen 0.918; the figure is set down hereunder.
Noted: 3267310.4
